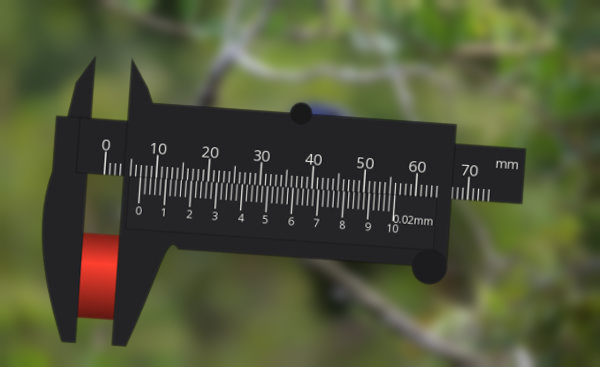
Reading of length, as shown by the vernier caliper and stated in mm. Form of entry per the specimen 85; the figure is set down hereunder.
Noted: 7.0
